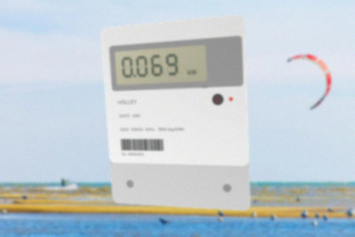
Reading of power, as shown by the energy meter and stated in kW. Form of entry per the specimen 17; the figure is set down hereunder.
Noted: 0.069
